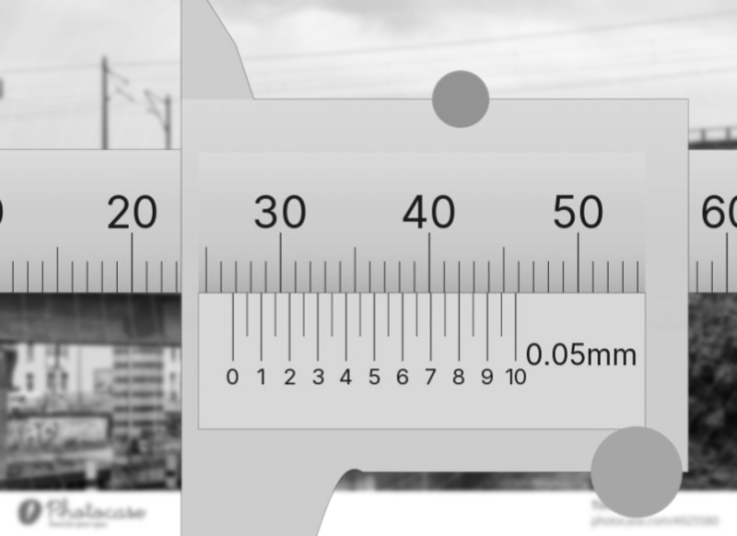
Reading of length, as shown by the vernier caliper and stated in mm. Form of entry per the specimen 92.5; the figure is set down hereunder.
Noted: 26.8
